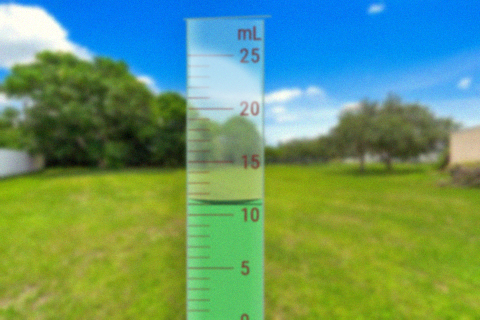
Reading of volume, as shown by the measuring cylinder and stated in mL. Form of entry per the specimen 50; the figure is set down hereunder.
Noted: 11
